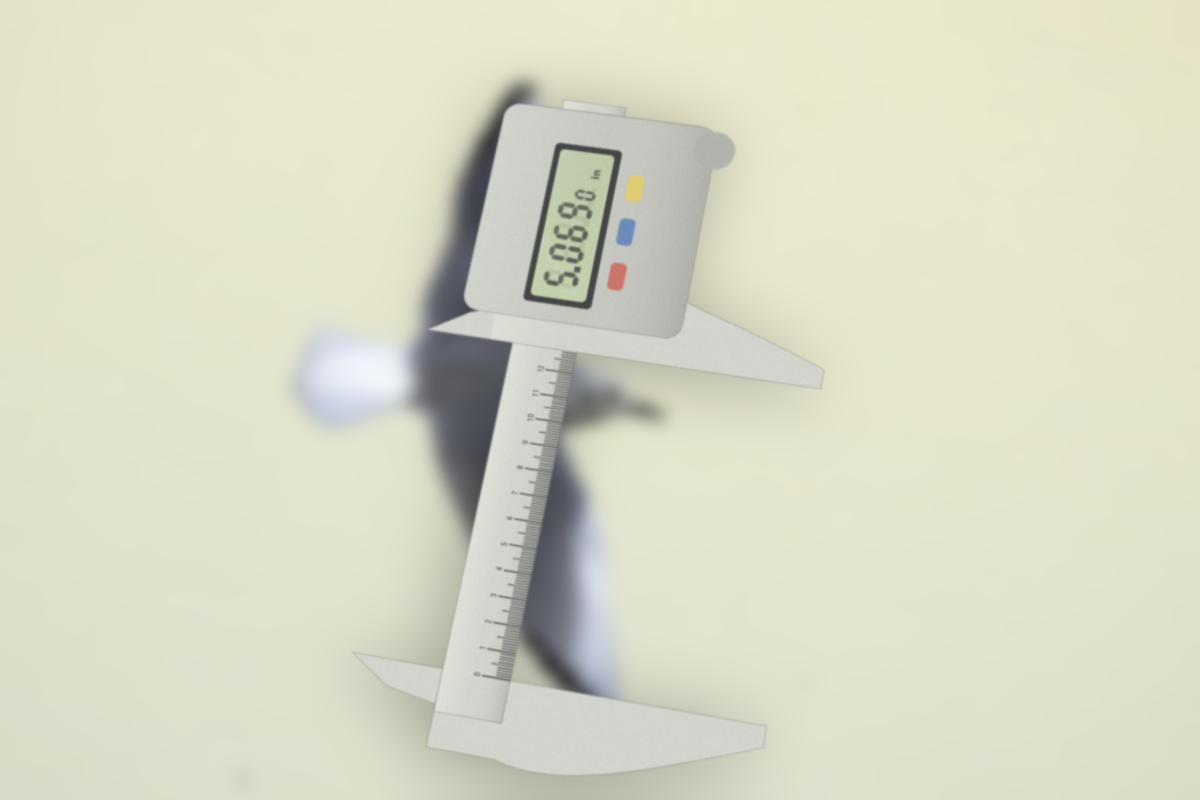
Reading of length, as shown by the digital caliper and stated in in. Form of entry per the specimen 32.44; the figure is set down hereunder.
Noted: 5.0690
